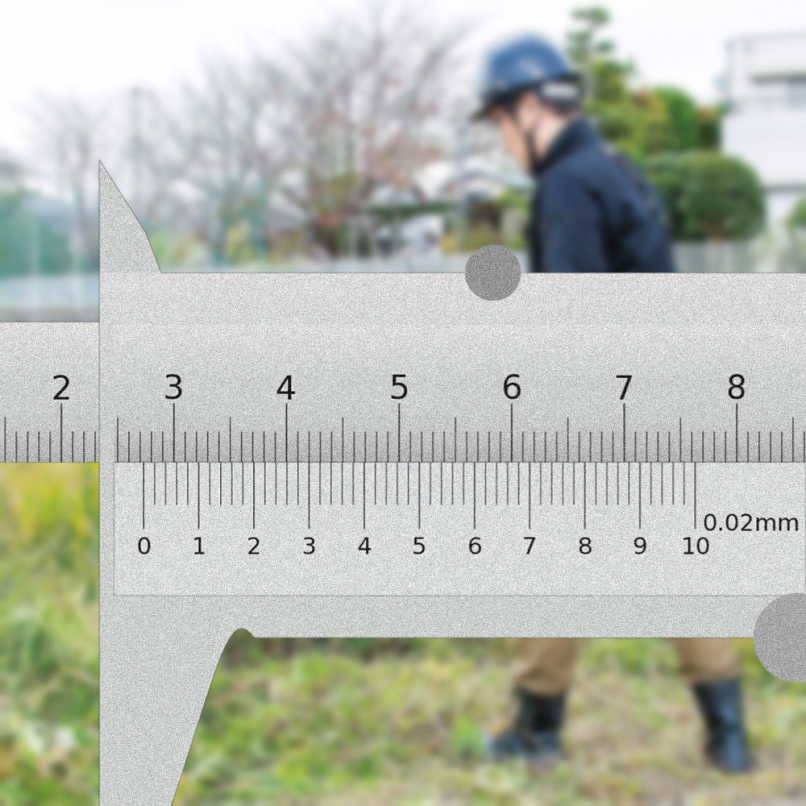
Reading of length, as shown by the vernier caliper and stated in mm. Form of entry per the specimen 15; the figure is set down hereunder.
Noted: 27.3
